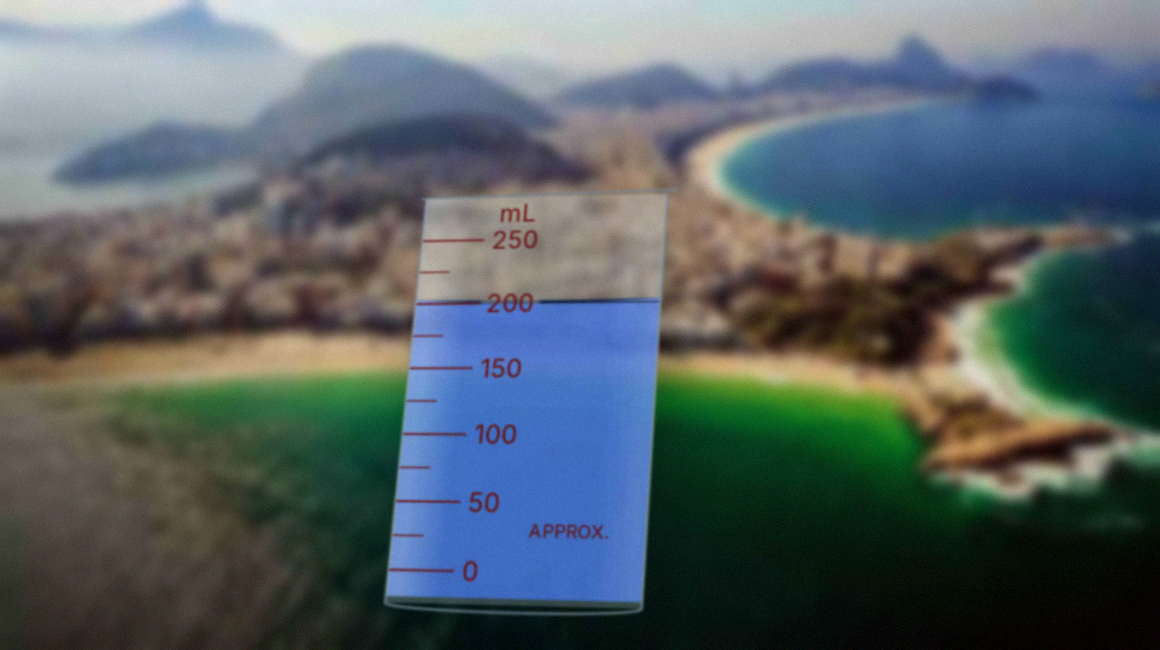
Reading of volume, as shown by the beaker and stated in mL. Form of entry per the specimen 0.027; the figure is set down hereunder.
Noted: 200
